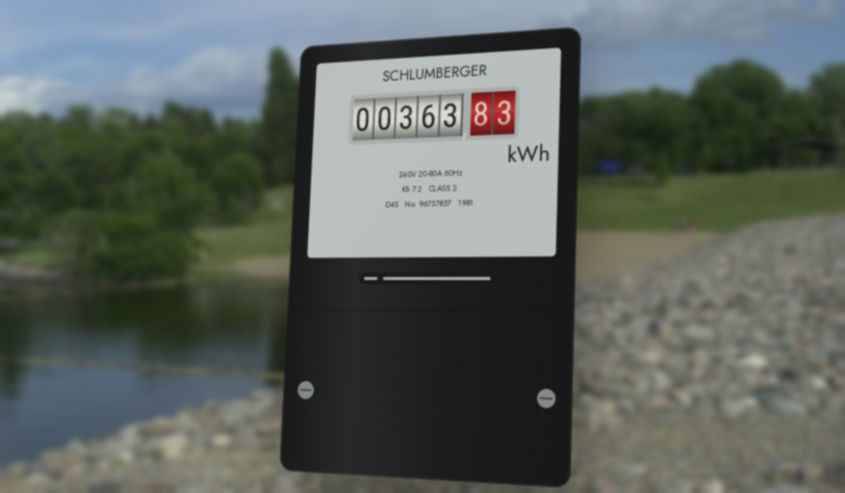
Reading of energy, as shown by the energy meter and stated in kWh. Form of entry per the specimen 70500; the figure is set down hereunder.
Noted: 363.83
